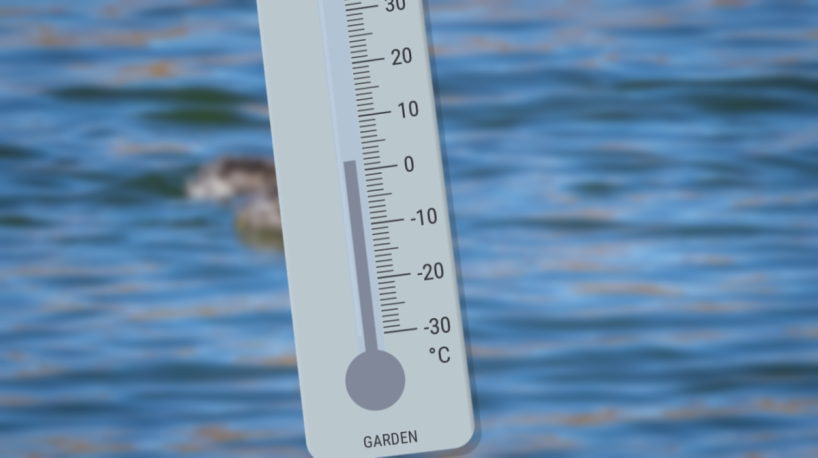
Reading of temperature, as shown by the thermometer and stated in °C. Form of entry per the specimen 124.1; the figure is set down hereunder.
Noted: 2
